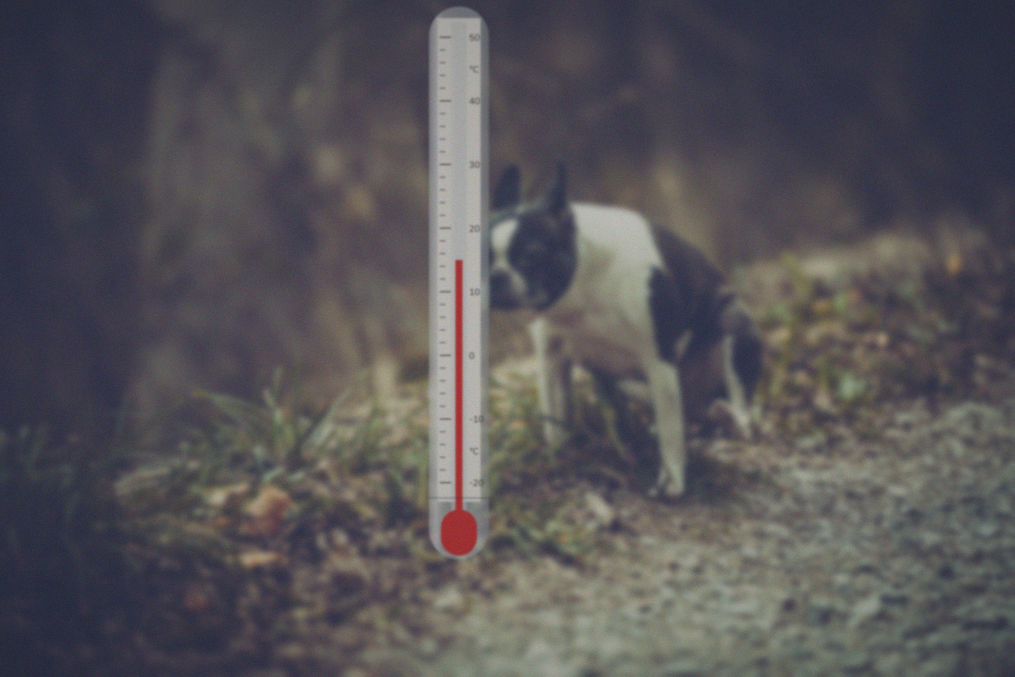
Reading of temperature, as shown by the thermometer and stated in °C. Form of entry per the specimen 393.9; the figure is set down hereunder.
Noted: 15
